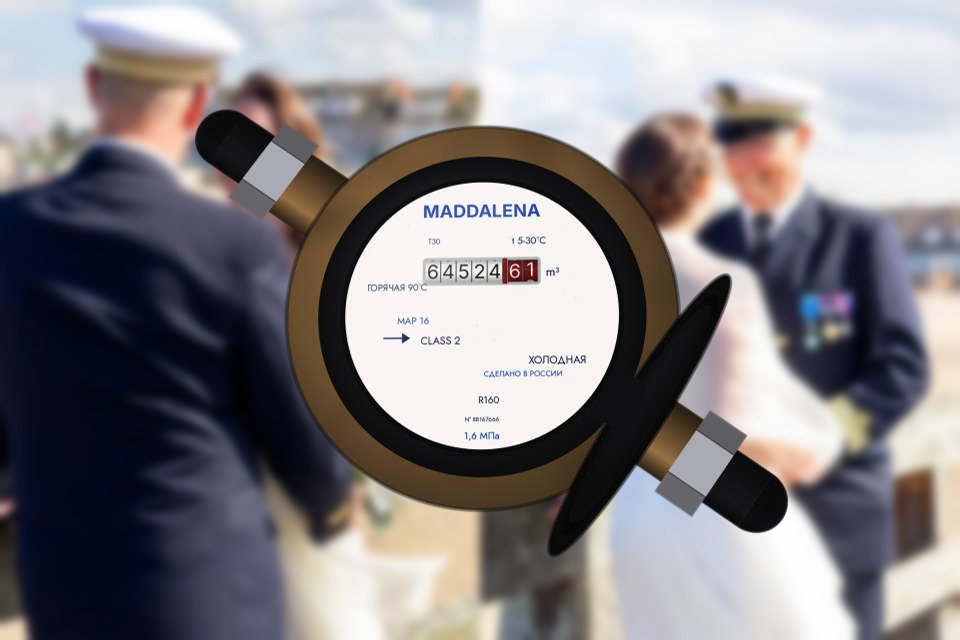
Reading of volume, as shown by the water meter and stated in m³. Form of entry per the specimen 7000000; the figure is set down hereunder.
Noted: 64524.61
